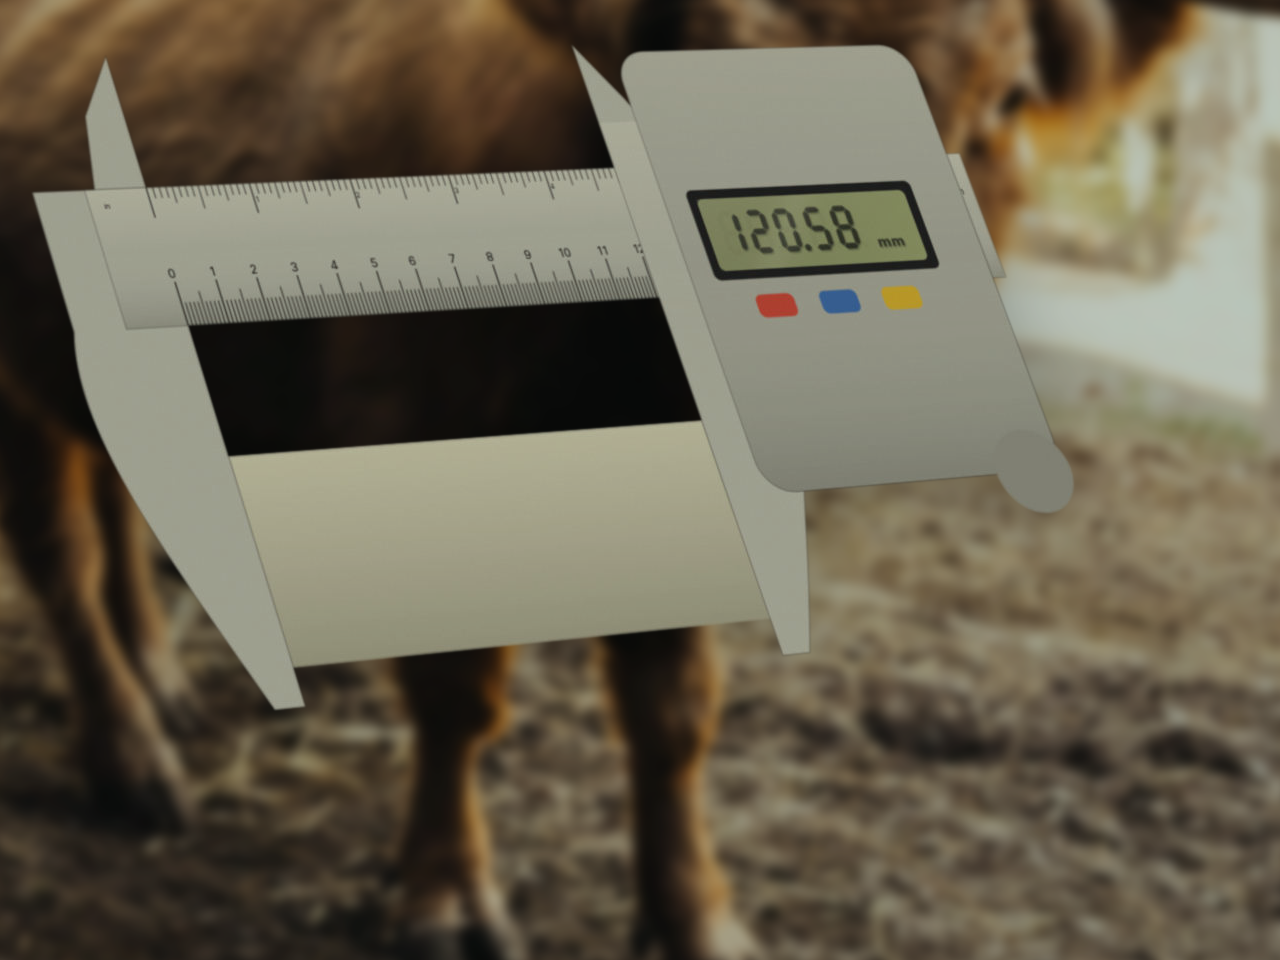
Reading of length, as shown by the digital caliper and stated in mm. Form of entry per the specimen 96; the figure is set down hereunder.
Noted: 120.58
